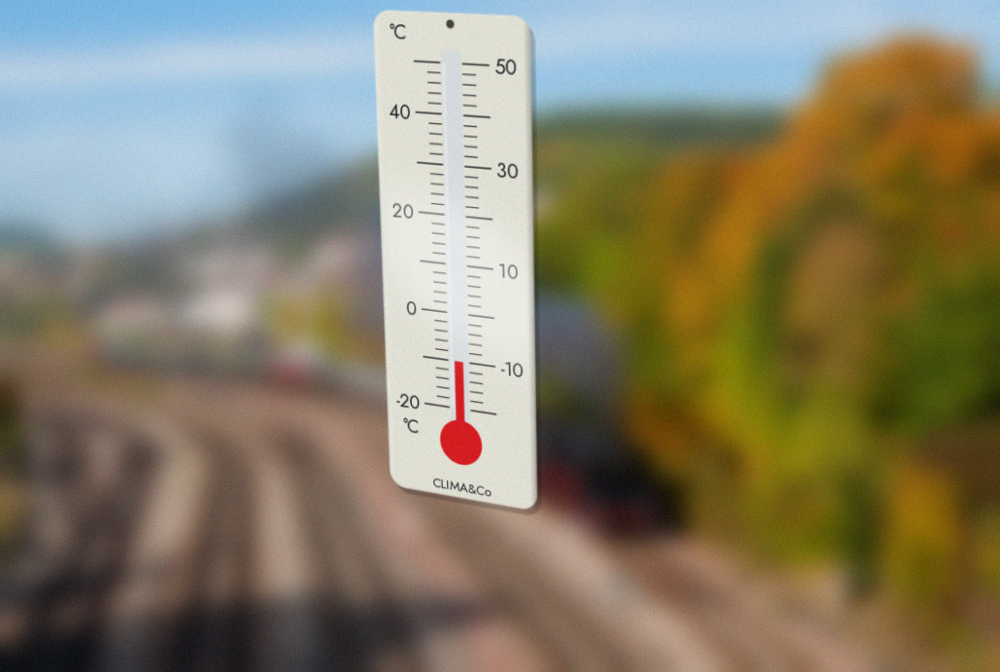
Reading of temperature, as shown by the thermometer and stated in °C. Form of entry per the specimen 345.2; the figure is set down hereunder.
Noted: -10
